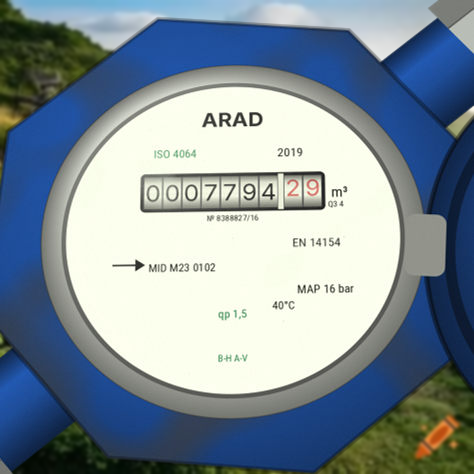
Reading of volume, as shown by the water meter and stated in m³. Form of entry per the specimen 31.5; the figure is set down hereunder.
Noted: 7794.29
